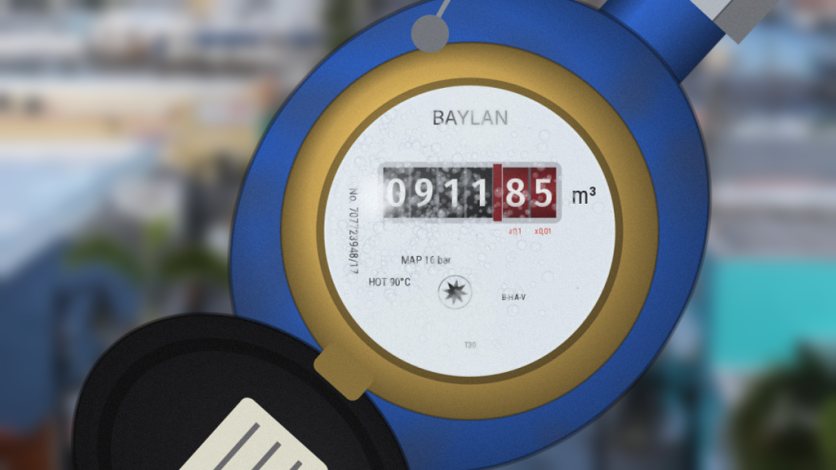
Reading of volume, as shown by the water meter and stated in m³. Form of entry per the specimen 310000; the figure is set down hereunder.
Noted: 911.85
